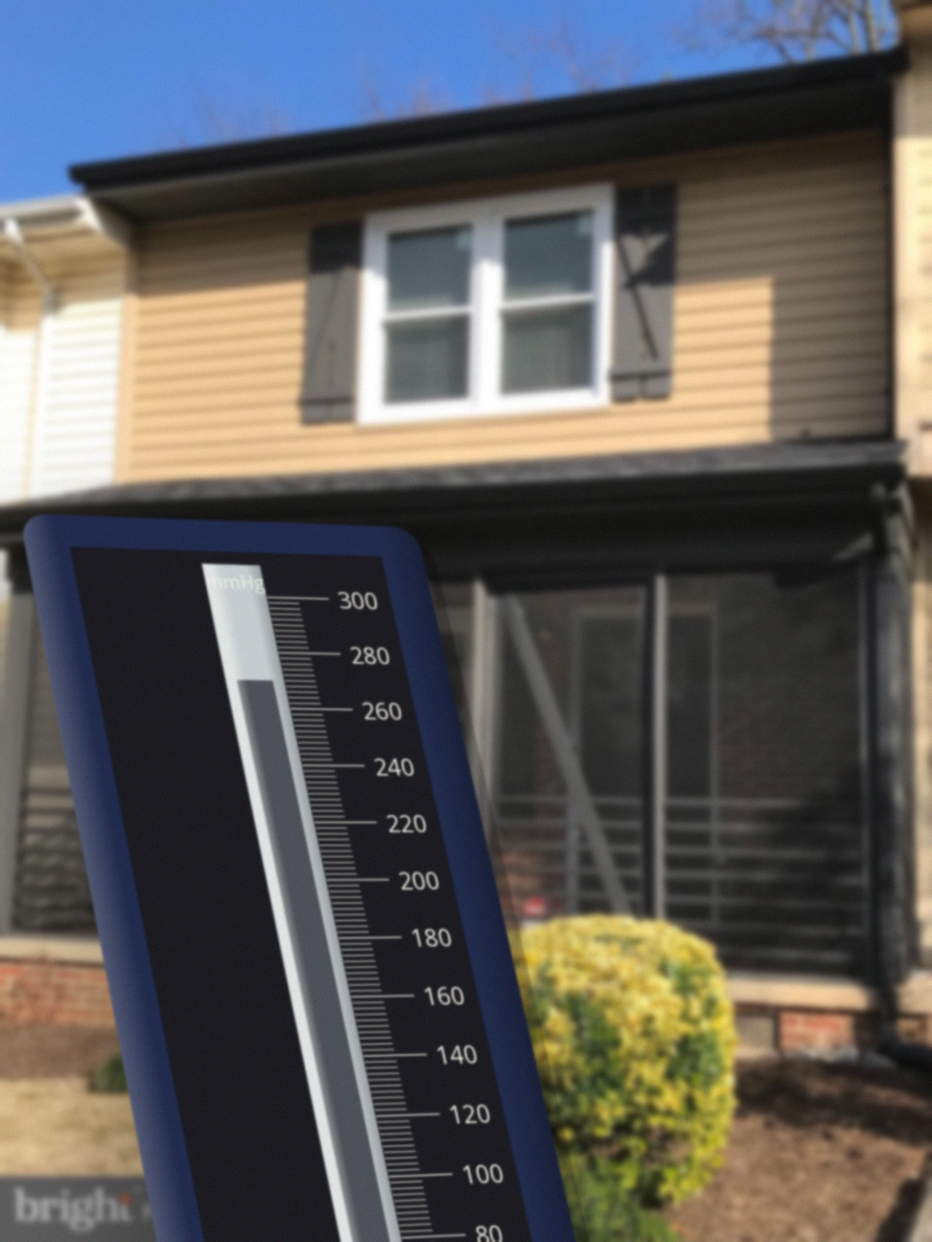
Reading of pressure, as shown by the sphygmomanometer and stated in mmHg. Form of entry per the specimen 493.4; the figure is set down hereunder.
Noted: 270
